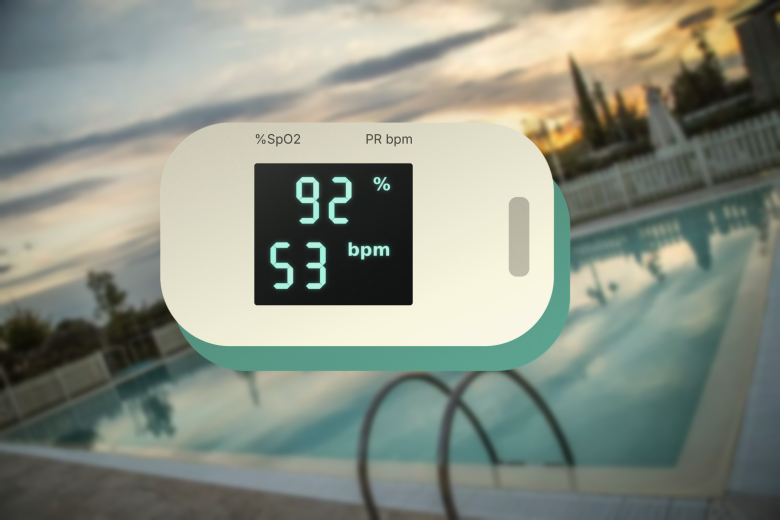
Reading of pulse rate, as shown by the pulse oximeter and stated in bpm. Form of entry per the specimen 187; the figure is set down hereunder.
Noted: 53
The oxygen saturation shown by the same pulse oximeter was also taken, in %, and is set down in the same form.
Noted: 92
